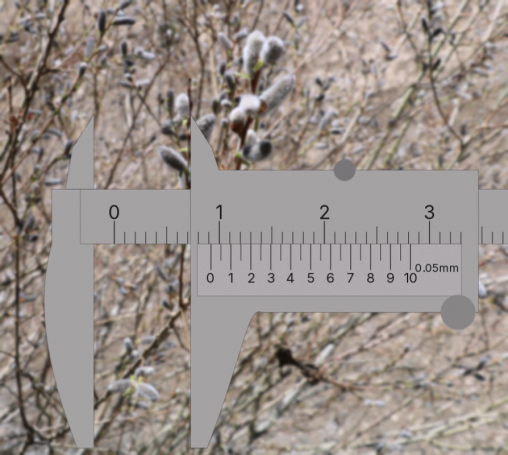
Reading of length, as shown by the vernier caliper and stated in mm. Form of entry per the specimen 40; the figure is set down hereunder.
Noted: 9.2
